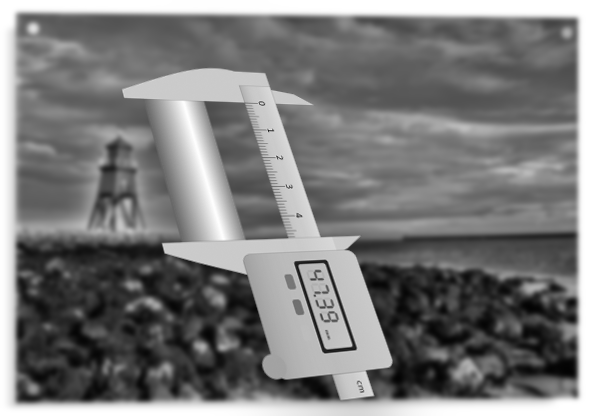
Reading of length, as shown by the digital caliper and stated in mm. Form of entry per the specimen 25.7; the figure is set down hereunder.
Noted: 47.39
